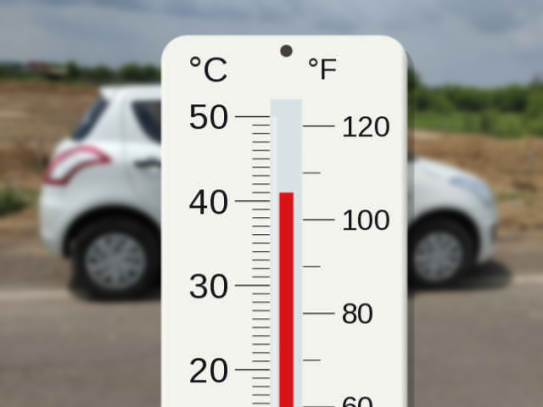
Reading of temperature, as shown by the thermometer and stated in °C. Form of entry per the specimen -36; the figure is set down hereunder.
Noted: 41
